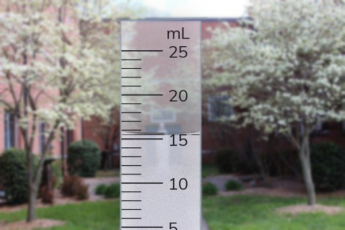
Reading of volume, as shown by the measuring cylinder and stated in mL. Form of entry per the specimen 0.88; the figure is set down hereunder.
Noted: 15.5
